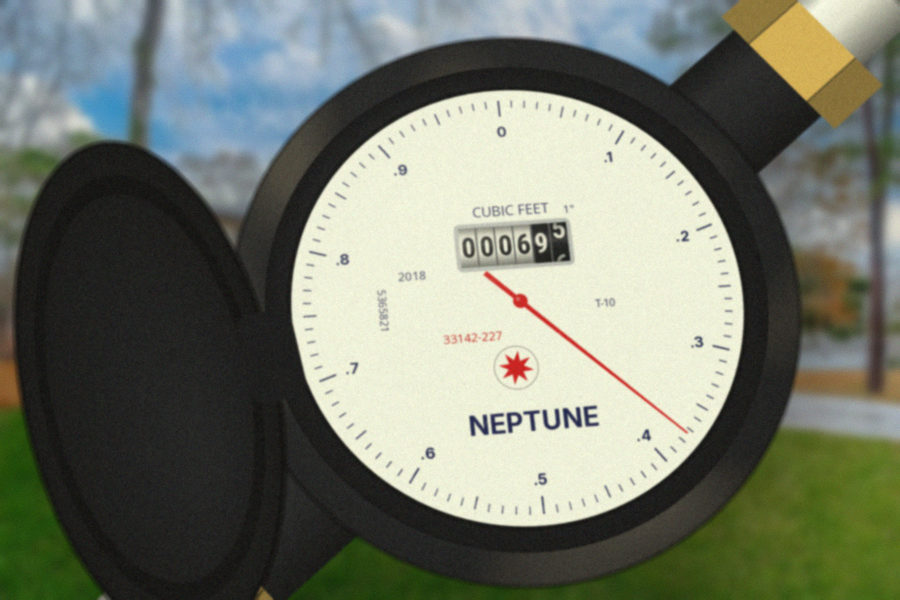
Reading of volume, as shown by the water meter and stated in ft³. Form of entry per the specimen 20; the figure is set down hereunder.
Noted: 695.37
